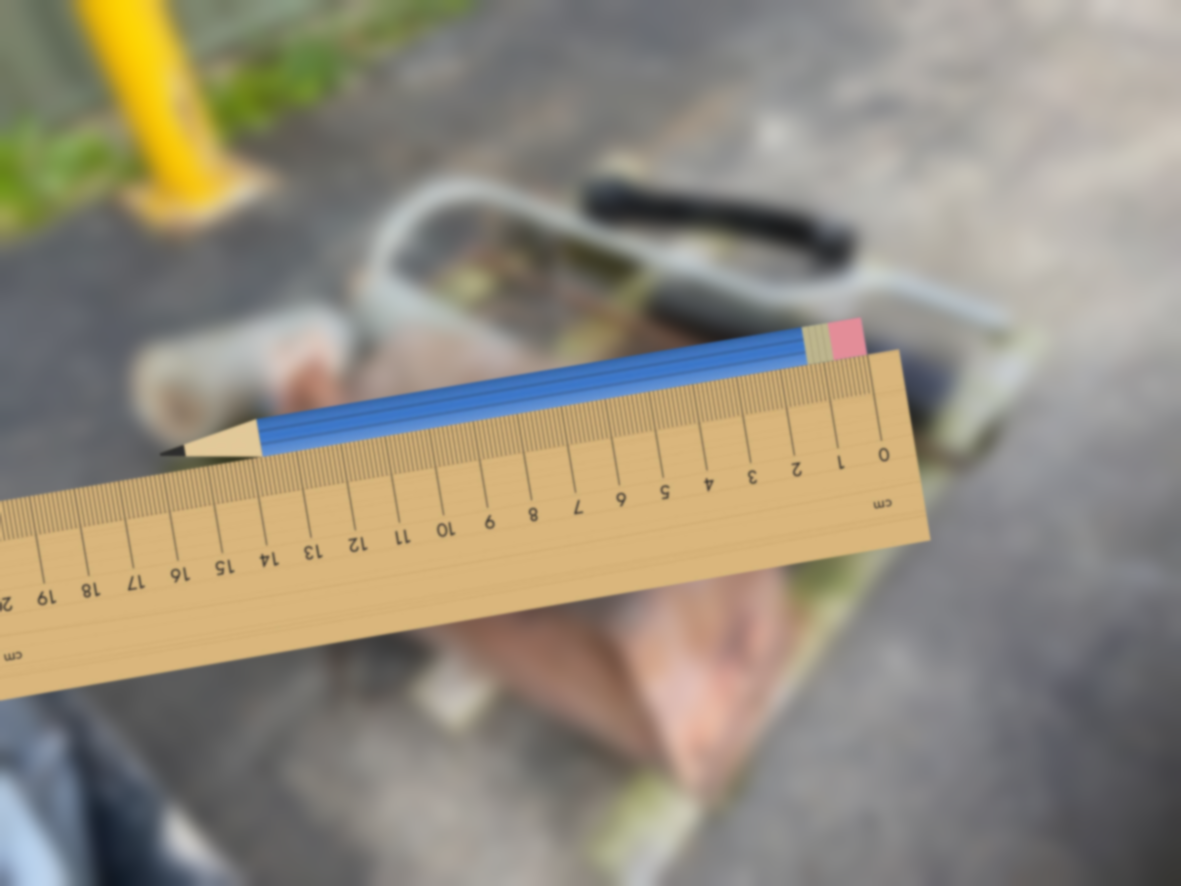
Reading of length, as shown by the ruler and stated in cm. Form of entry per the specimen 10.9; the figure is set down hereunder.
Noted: 16
